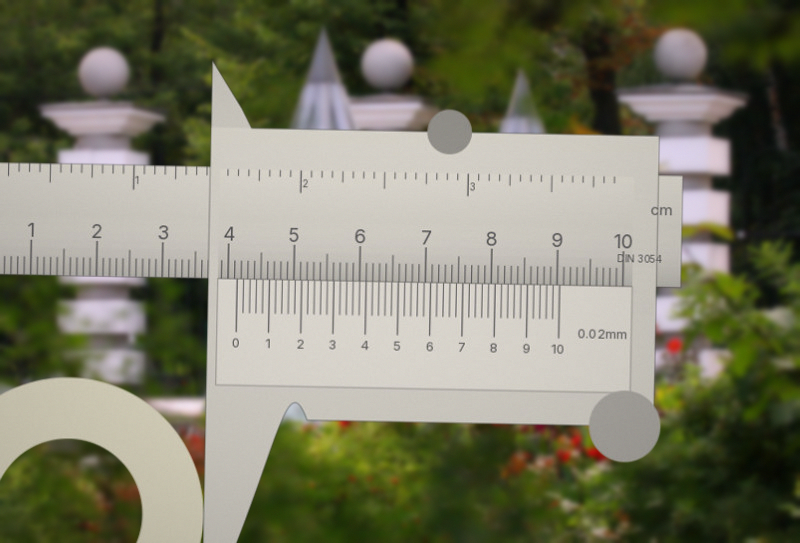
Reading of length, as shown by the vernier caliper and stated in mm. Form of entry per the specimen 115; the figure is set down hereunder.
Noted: 41.4
